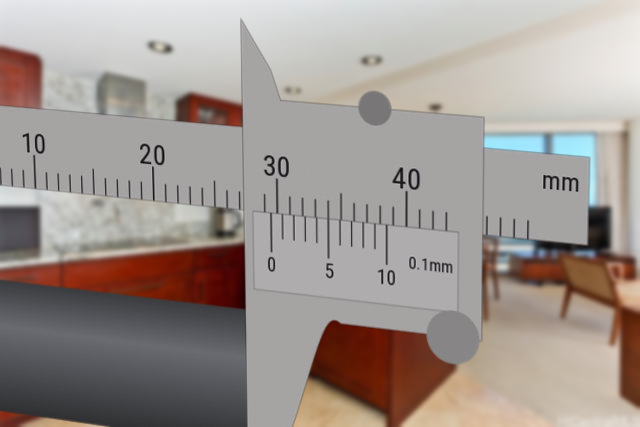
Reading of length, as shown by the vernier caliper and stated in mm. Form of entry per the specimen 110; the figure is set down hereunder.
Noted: 29.5
